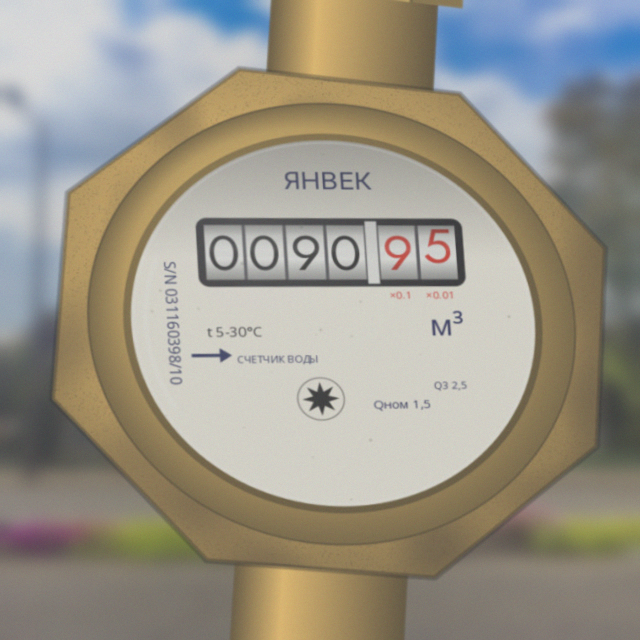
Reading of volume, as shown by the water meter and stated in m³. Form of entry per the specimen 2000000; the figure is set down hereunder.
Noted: 90.95
